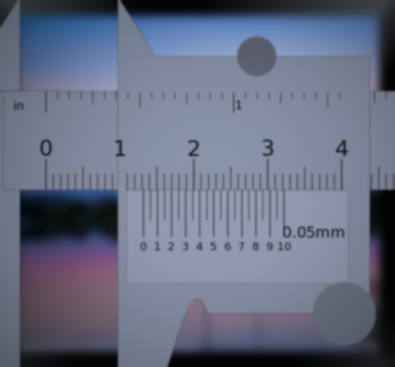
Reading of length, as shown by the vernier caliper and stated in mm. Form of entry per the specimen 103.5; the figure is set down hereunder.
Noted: 13.2
